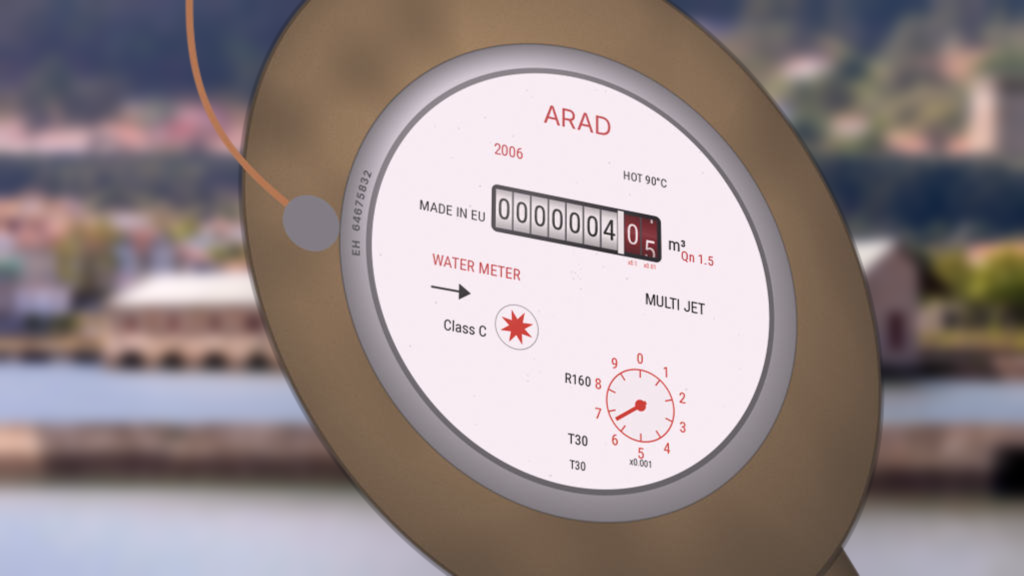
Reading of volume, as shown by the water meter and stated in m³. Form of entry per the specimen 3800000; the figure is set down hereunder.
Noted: 4.046
